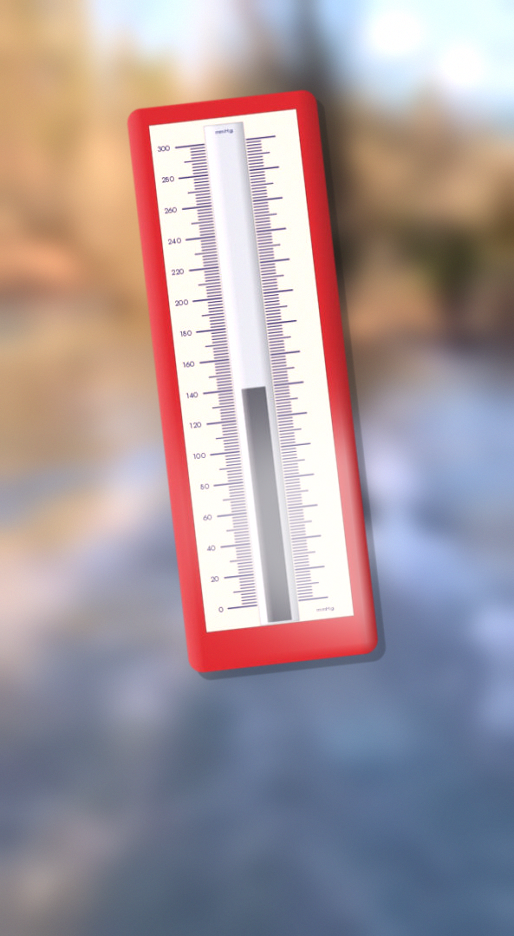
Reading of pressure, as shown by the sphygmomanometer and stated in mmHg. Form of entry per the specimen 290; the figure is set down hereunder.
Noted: 140
